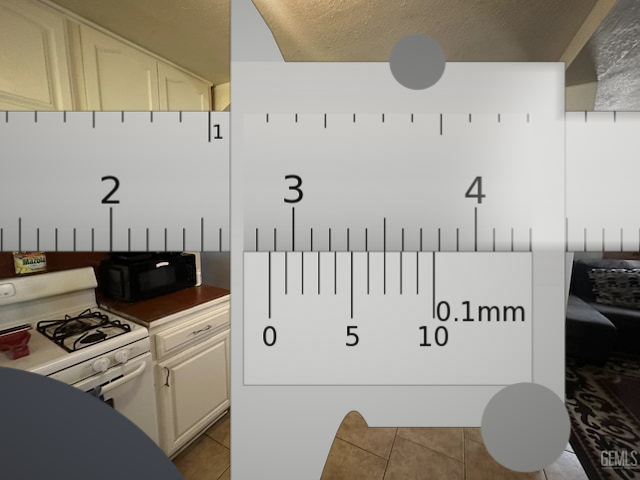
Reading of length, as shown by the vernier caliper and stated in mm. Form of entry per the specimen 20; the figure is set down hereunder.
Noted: 28.7
